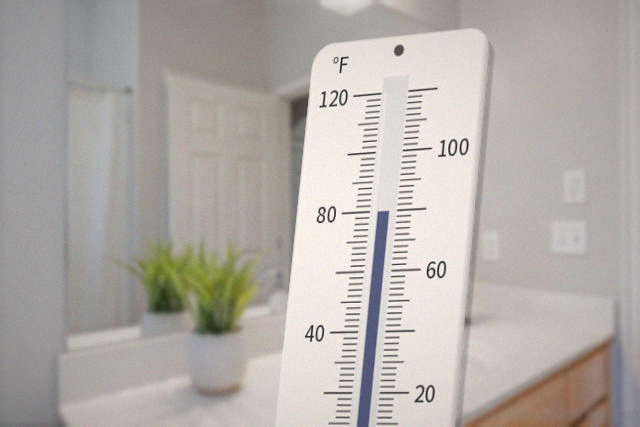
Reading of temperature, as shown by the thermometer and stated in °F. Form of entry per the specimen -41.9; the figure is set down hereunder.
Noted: 80
